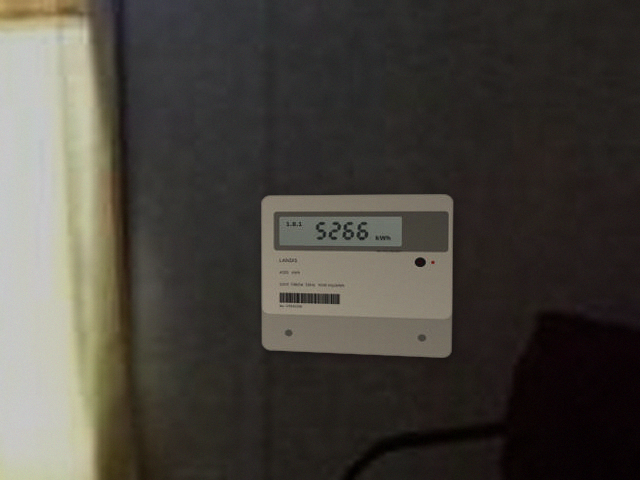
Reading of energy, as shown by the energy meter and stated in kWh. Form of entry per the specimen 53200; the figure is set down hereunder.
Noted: 5266
